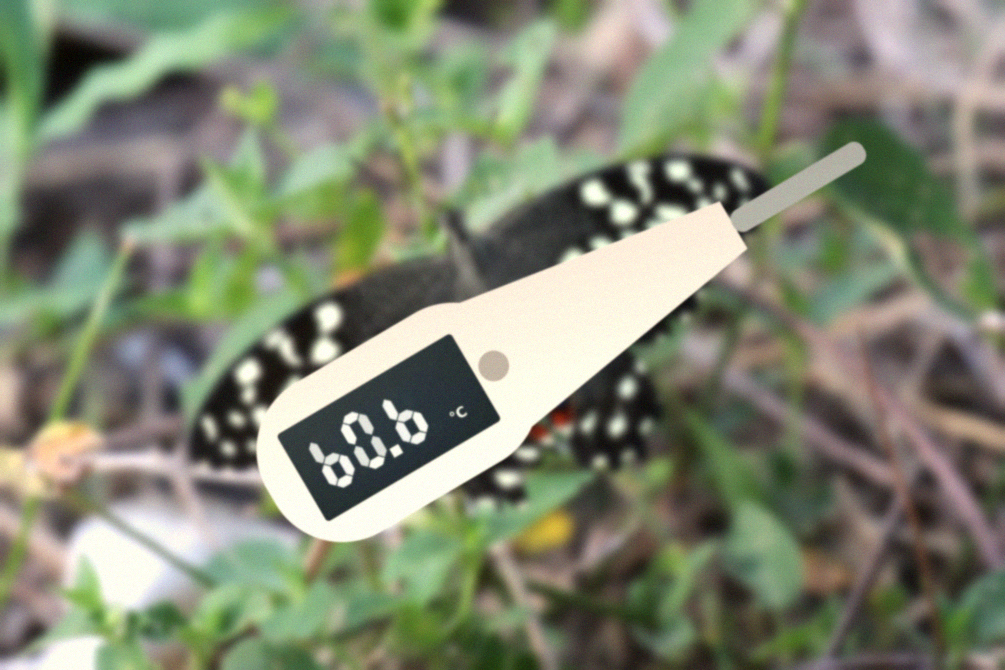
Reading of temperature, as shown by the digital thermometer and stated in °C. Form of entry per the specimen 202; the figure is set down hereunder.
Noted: 60.6
